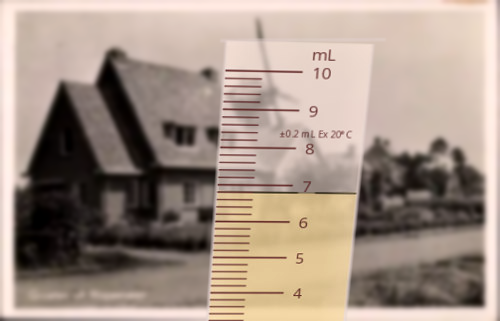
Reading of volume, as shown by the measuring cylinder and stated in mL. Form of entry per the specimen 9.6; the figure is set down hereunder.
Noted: 6.8
